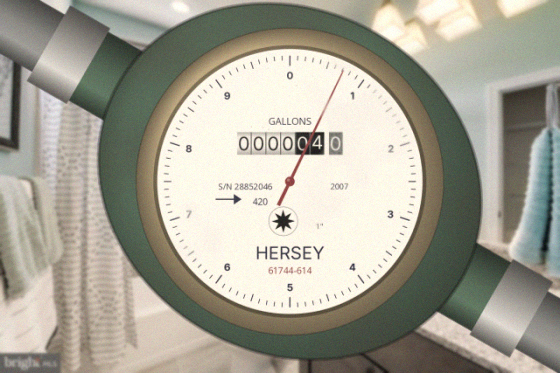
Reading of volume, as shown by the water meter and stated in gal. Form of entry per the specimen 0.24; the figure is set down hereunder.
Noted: 40.7
